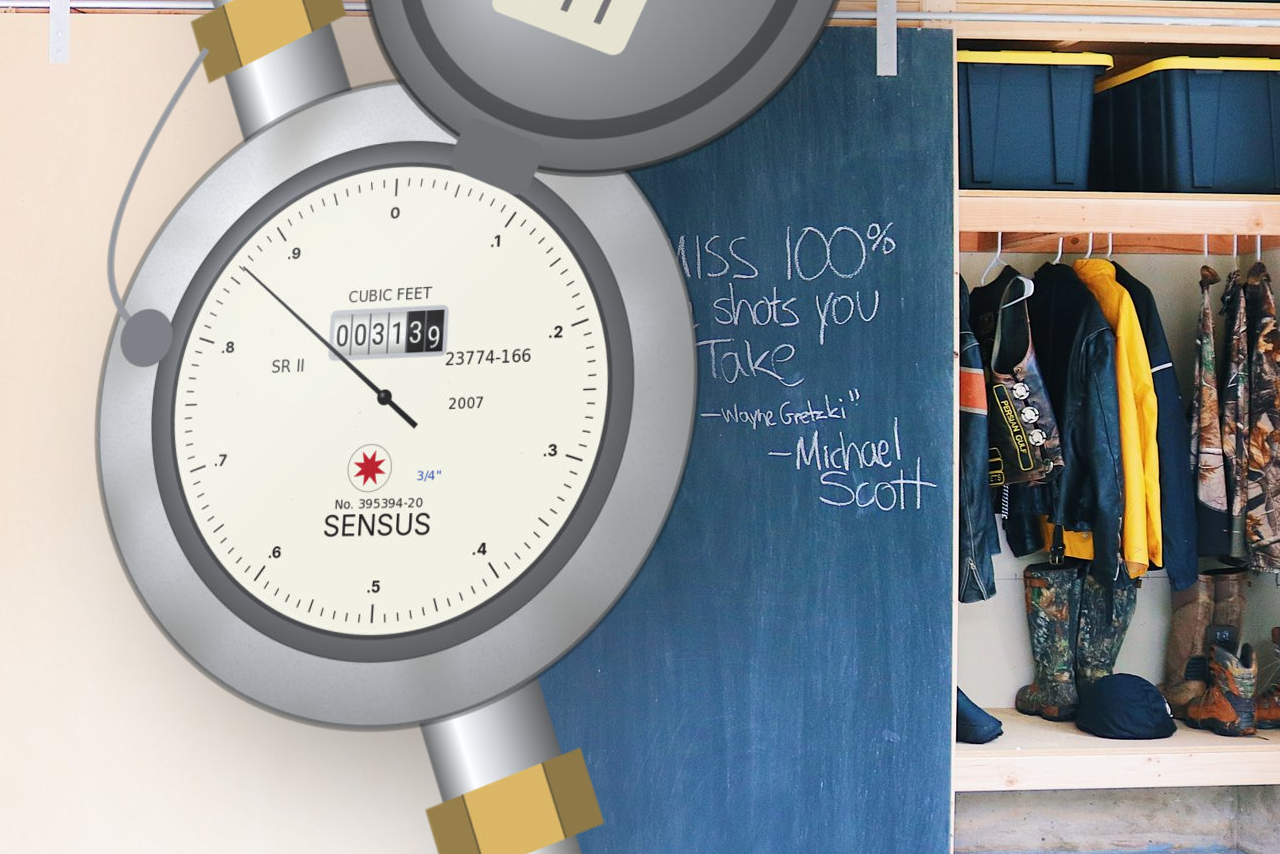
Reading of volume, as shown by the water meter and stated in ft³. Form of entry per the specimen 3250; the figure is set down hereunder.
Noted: 3138.86
